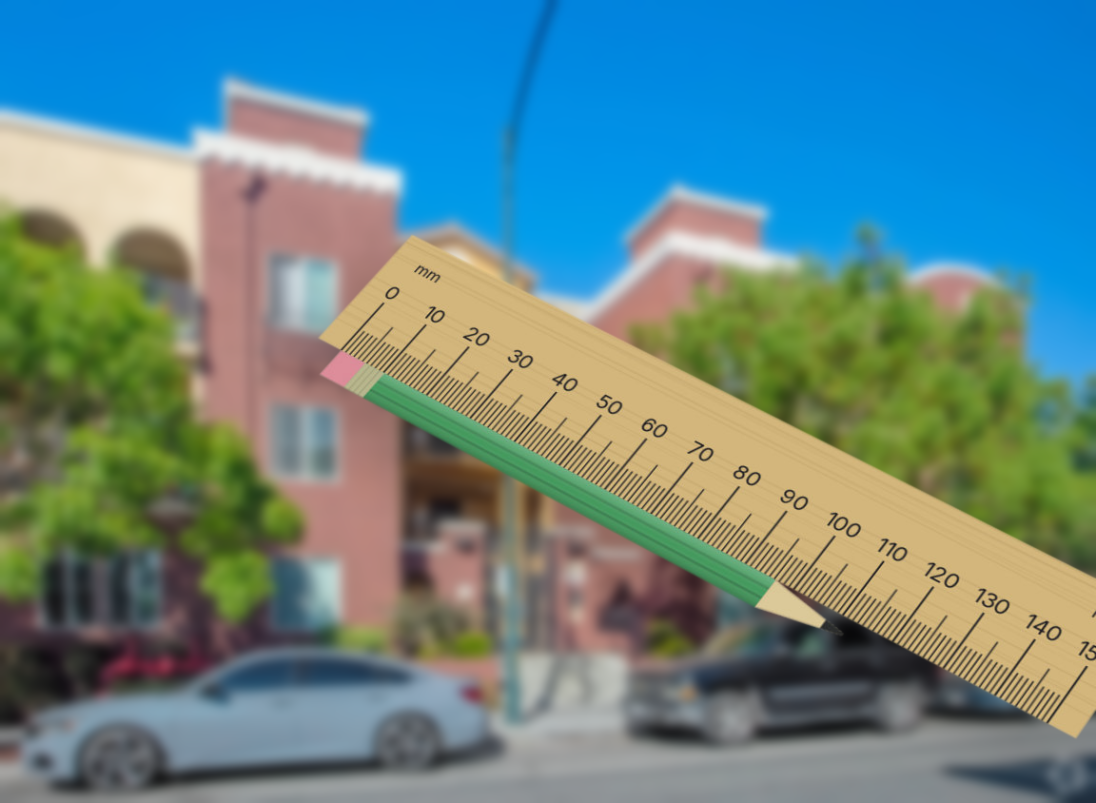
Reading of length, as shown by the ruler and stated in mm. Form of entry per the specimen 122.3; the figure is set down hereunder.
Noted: 112
